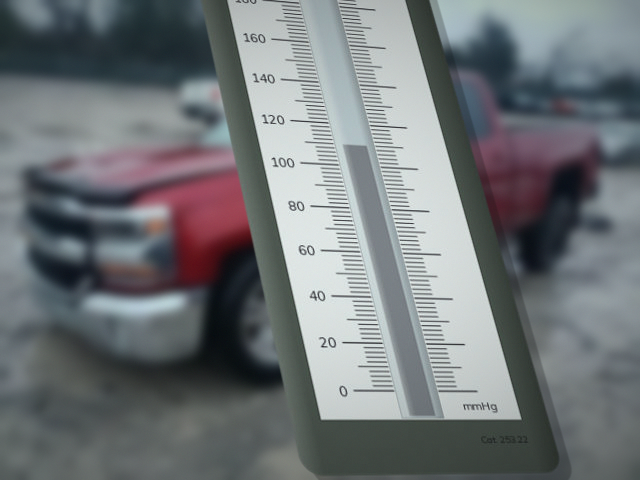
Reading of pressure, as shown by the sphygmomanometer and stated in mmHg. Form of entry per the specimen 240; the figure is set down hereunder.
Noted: 110
